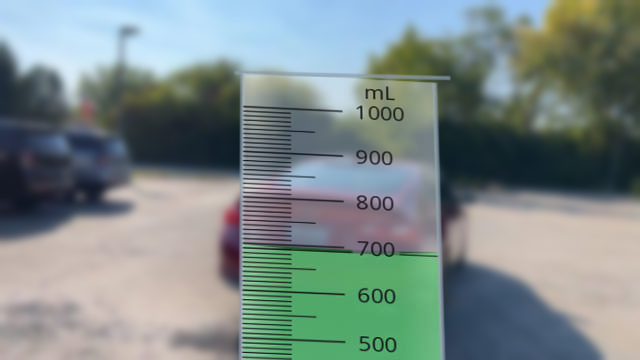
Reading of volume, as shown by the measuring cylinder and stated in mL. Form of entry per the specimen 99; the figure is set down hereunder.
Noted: 690
